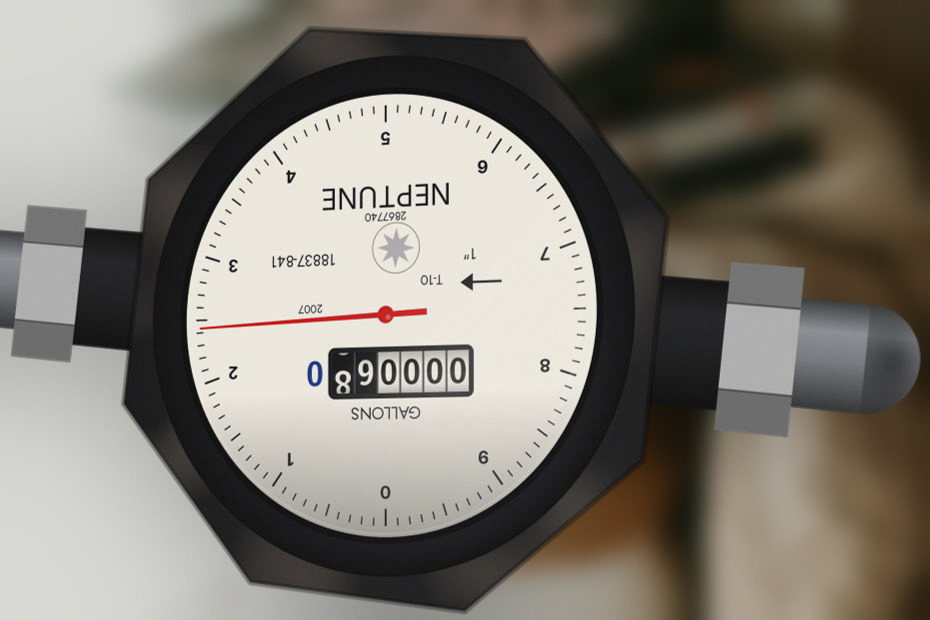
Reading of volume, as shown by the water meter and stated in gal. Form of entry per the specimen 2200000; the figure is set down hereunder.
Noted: 682.4
